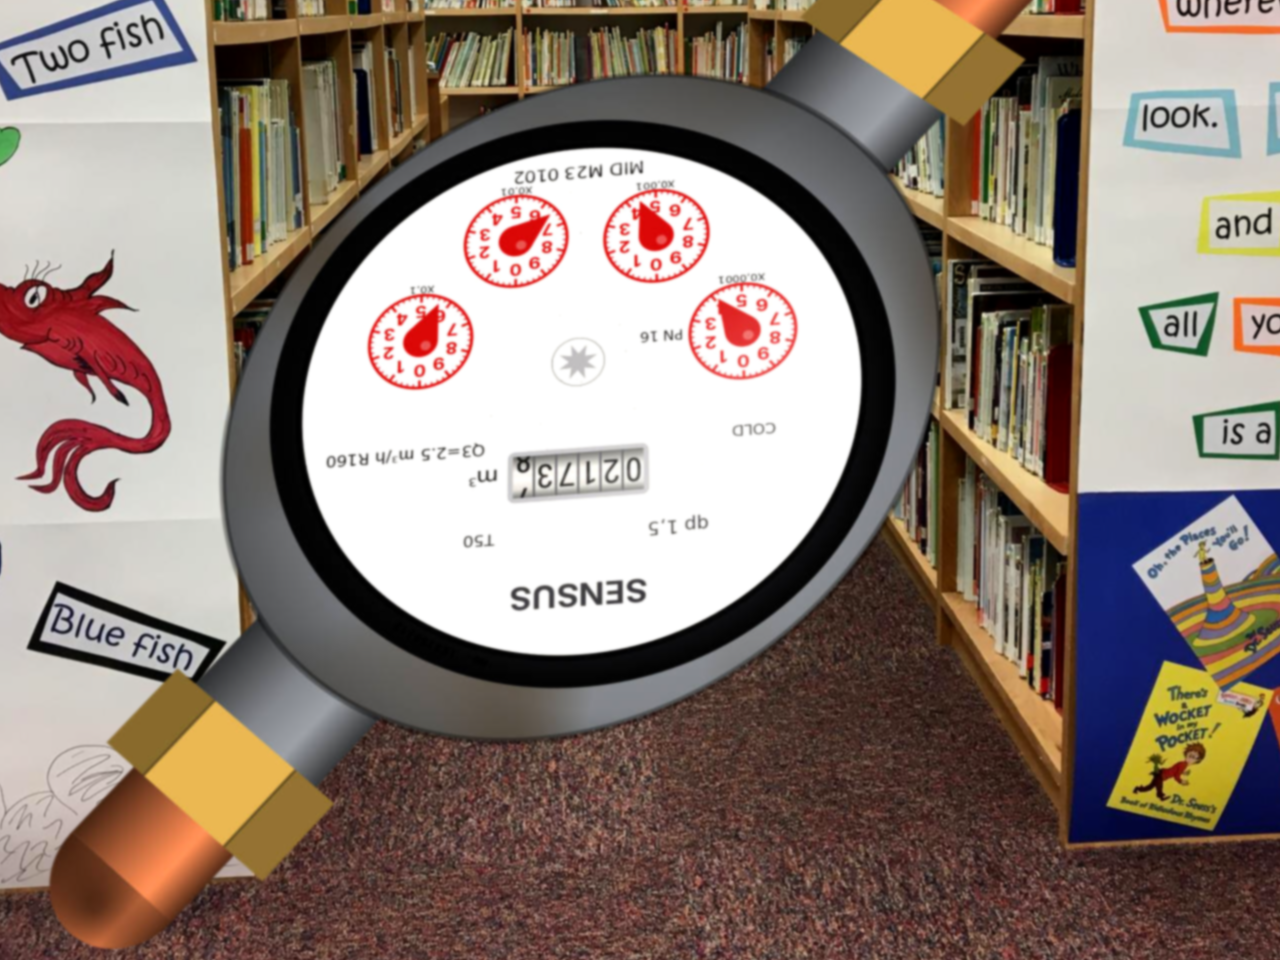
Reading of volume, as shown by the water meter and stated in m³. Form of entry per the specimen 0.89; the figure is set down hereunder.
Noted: 21737.5644
